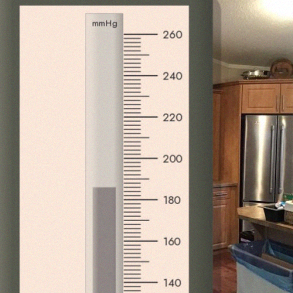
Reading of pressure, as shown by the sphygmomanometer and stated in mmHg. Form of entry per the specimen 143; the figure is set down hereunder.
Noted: 186
